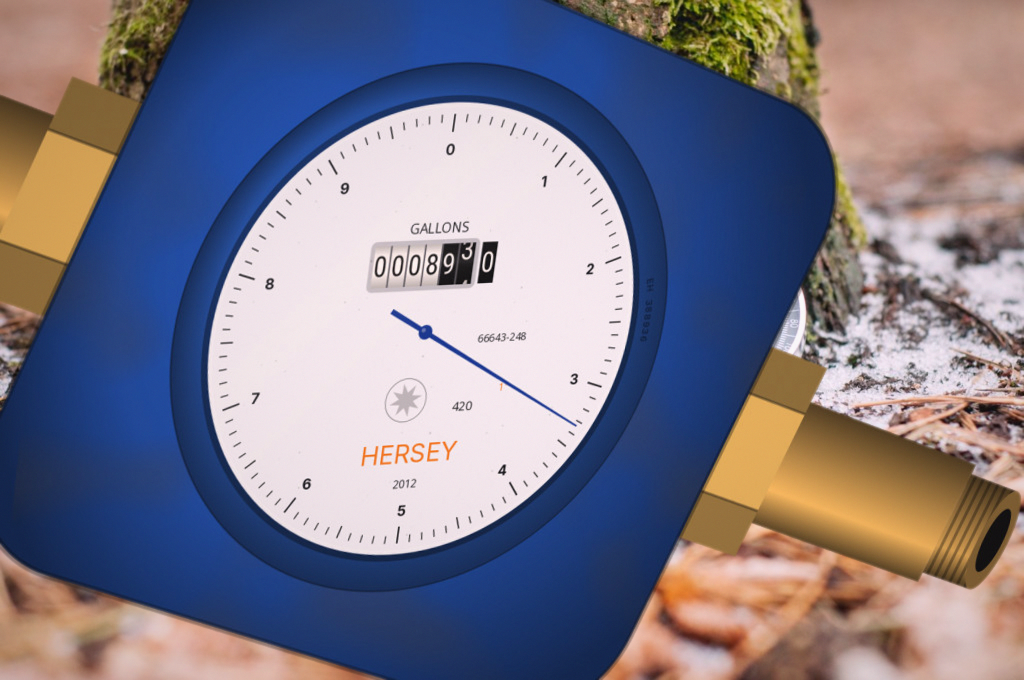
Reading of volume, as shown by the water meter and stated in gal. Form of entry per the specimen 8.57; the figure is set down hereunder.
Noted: 8933.3
